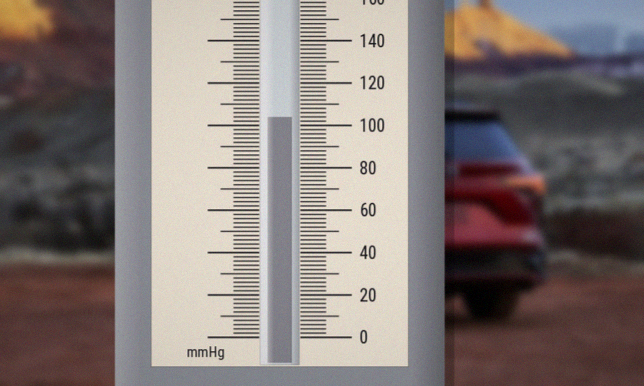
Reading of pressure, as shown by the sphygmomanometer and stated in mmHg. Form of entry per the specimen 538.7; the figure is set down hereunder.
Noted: 104
